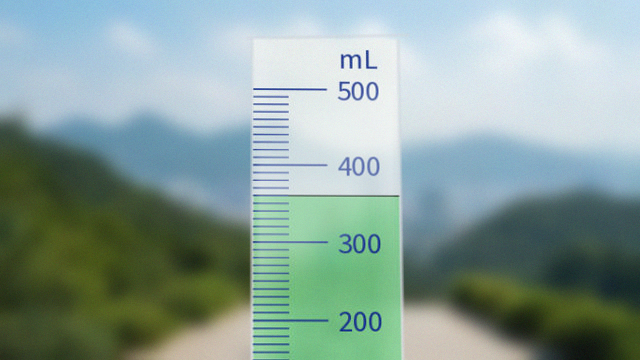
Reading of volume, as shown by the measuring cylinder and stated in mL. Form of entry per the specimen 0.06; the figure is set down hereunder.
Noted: 360
